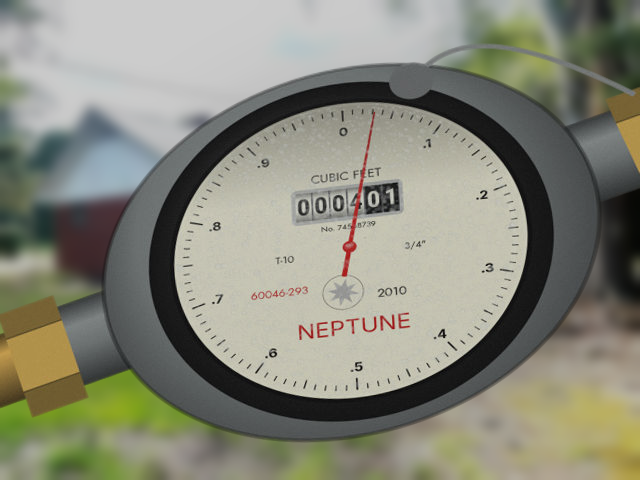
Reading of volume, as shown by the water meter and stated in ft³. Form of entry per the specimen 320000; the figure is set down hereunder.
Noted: 401.03
